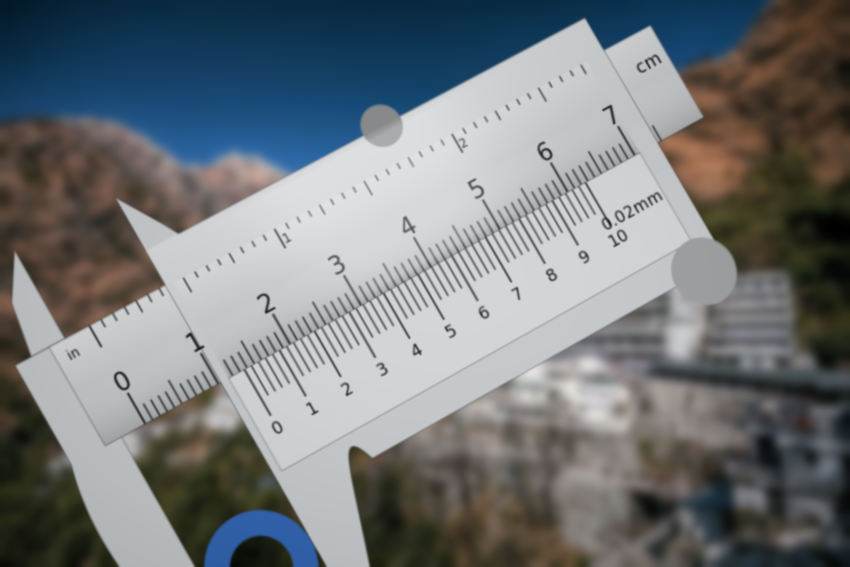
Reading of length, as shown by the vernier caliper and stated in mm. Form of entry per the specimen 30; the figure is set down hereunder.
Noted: 13.6
